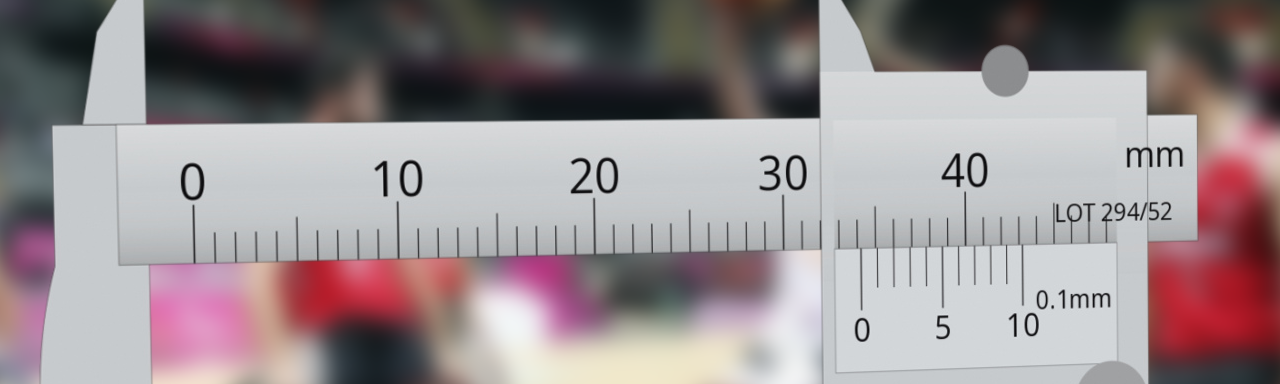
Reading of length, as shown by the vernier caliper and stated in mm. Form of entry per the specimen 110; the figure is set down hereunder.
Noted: 34.2
